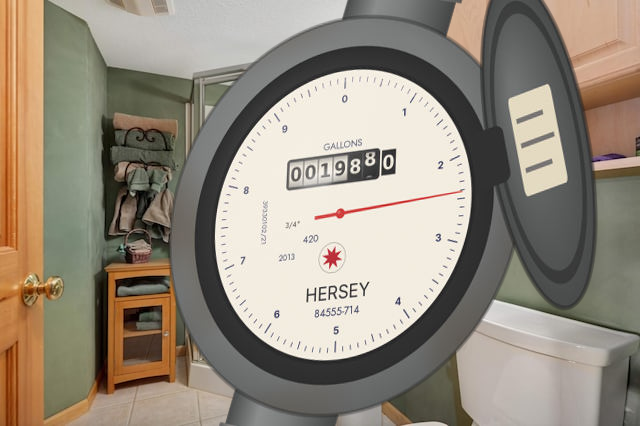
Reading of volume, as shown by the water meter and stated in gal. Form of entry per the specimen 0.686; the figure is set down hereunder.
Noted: 19882.4
